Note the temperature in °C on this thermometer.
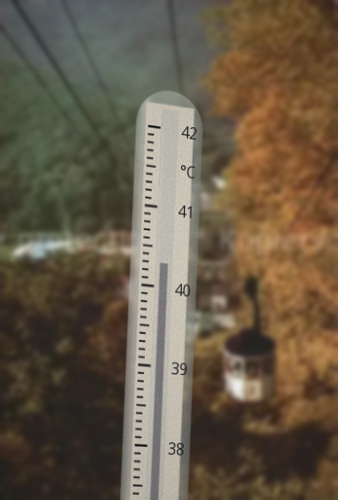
40.3 °C
